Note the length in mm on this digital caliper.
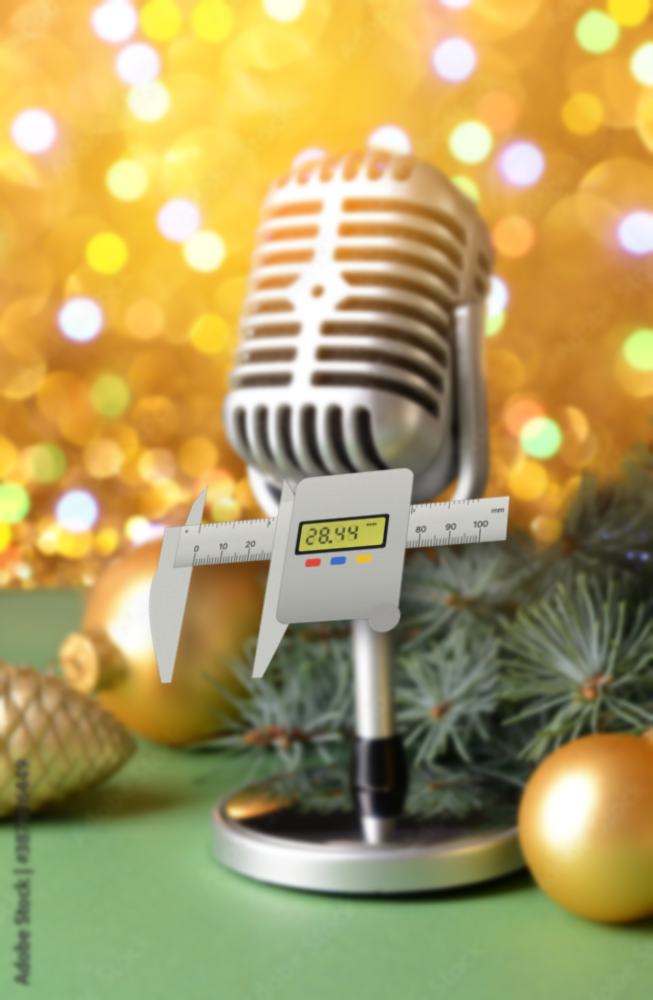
28.44 mm
